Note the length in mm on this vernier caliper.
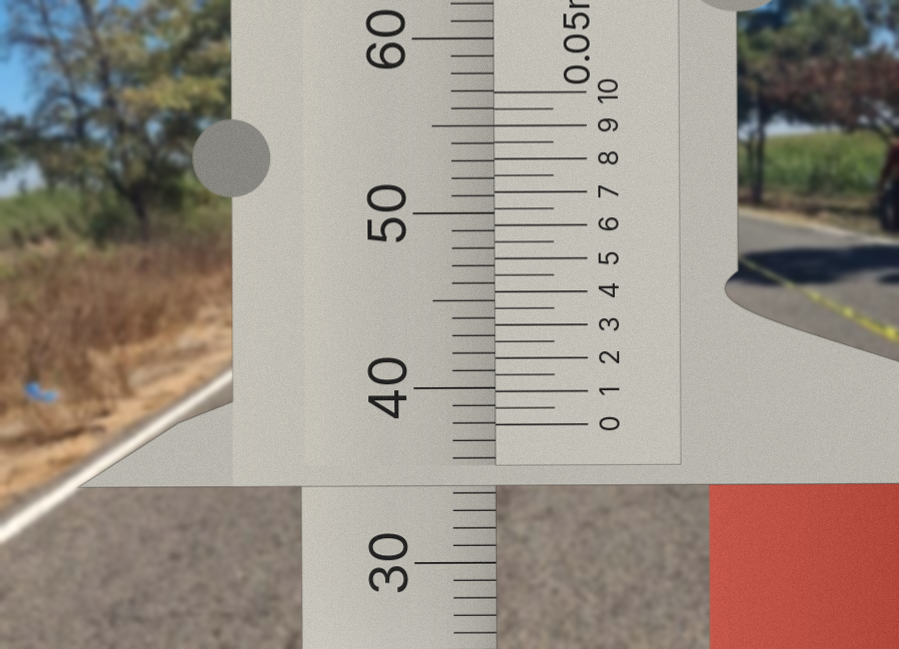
37.9 mm
